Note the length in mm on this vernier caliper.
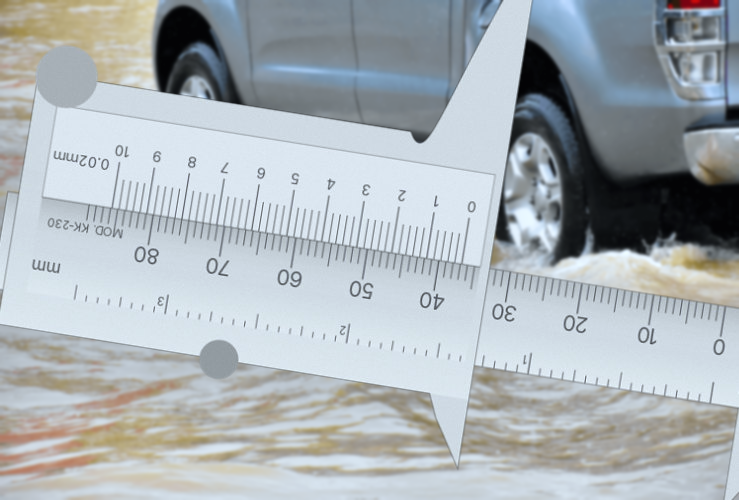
36.8 mm
